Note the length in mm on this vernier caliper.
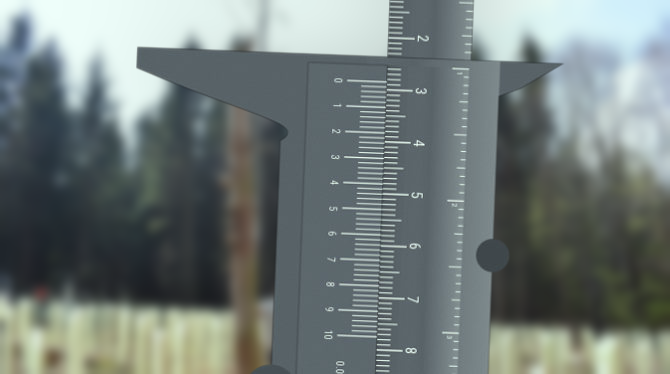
28.5 mm
